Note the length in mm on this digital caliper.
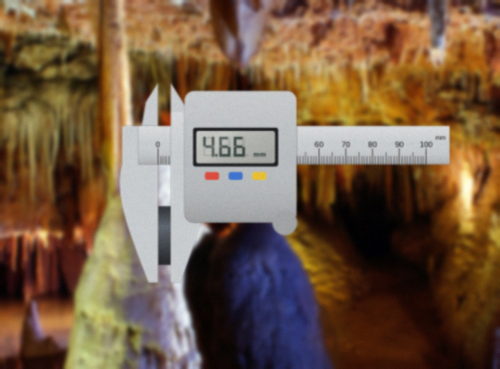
4.66 mm
